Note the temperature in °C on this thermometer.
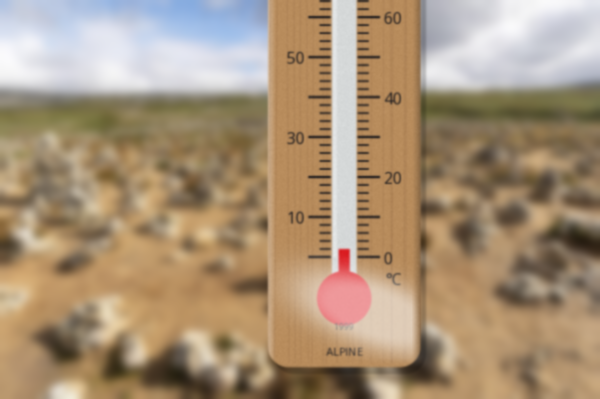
2 °C
